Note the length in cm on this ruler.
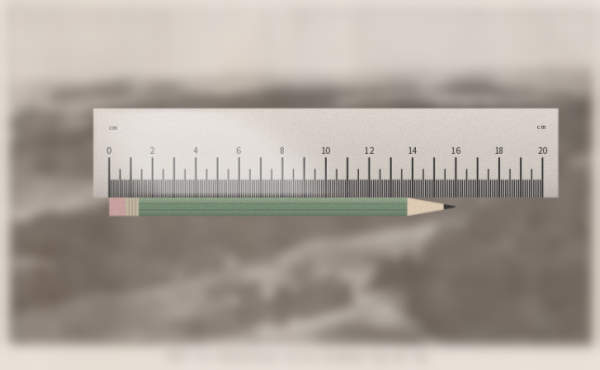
16 cm
